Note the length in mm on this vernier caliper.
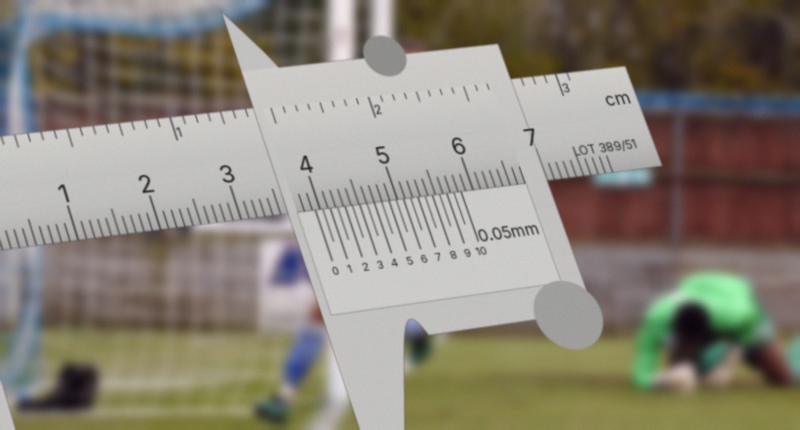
39.4 mm
